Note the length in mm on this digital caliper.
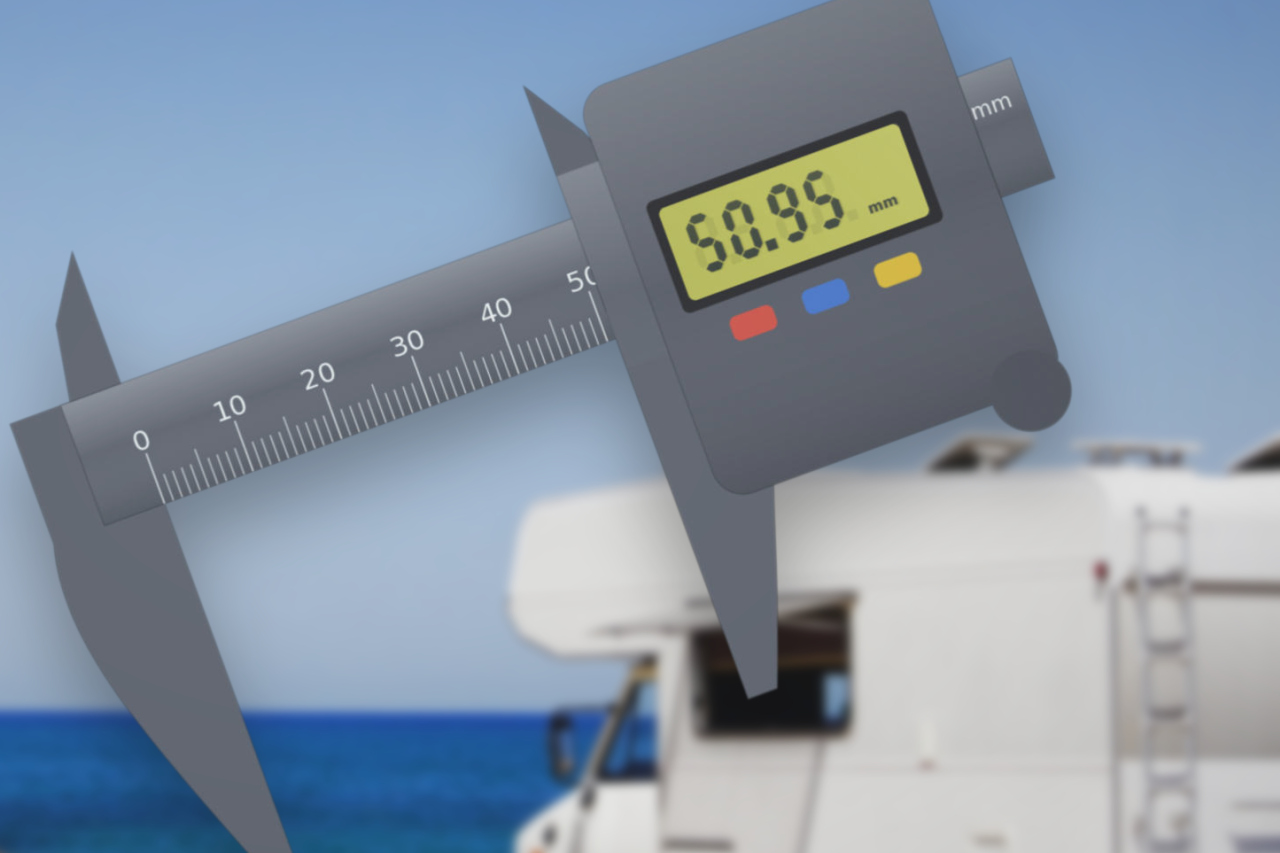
50.95 mm
